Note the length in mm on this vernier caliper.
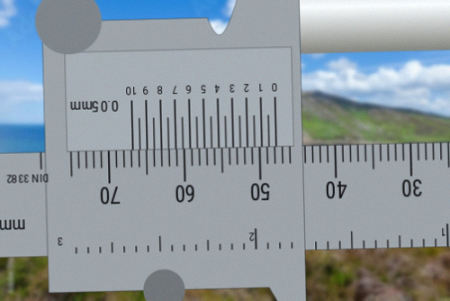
47.8 mm
